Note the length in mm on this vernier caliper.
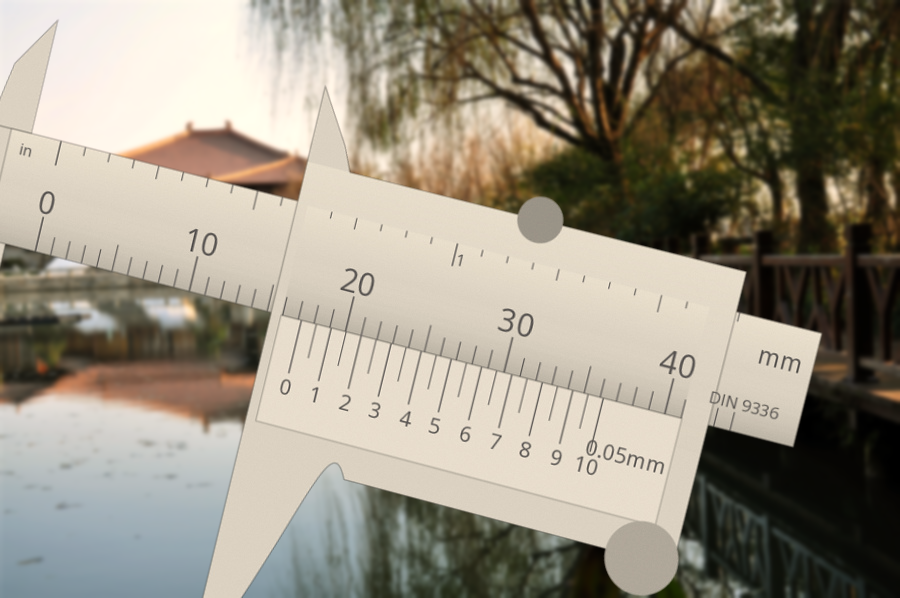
17.2 mm
